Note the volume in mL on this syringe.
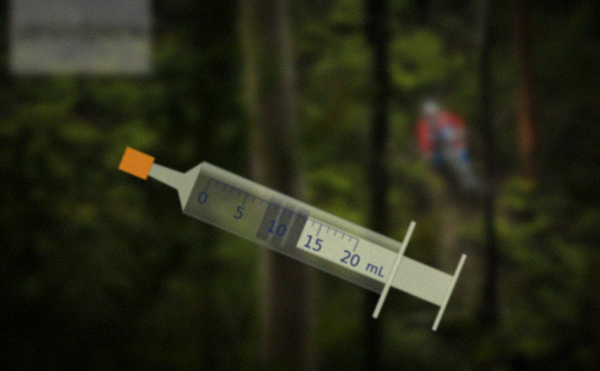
8 mL
